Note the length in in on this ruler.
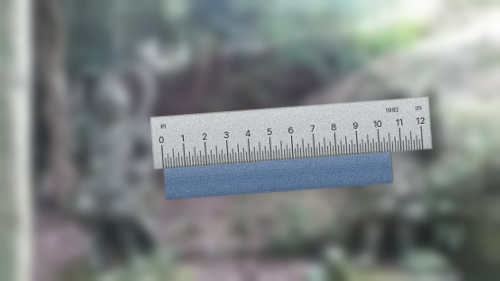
10.5 in
